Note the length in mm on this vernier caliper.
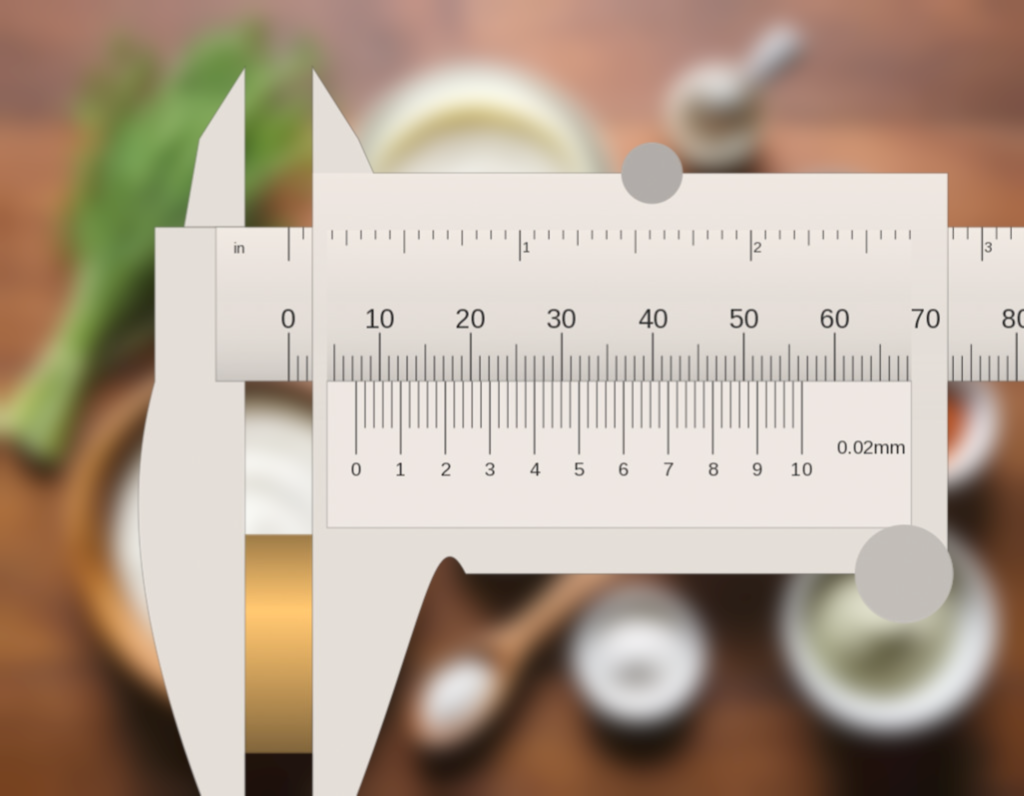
7.4 mm
